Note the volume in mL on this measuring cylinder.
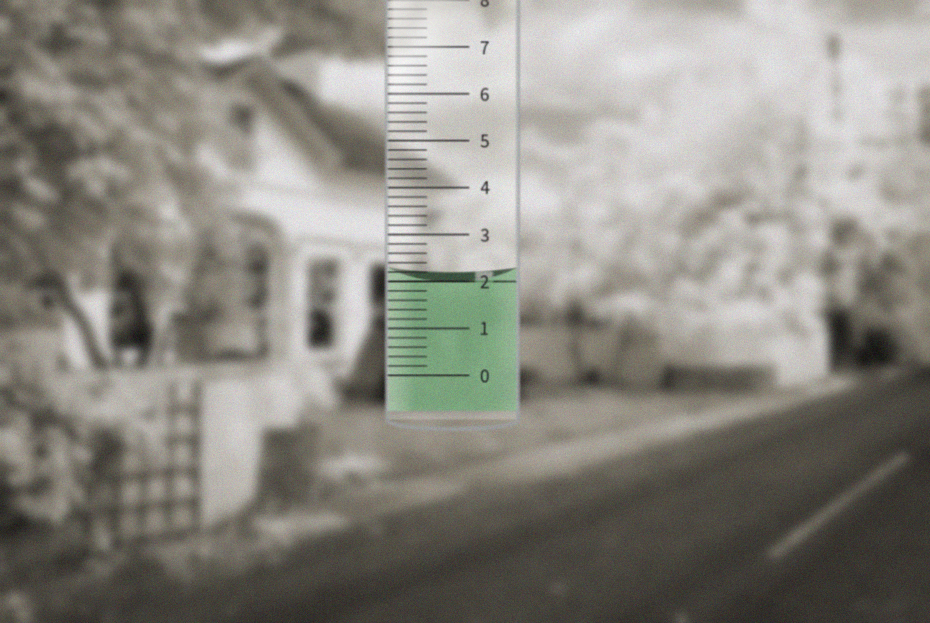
2 mL
